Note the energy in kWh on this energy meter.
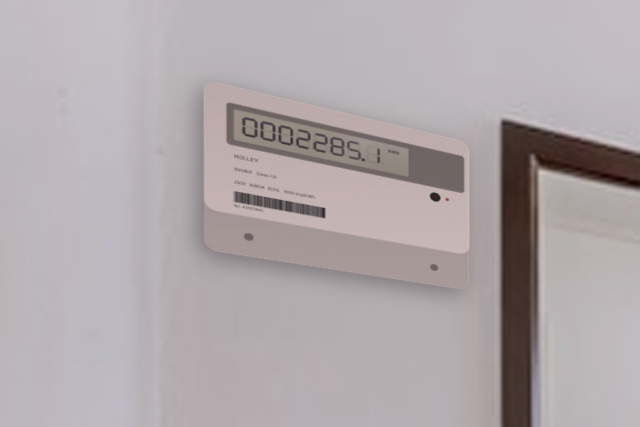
2285.1 kWh
